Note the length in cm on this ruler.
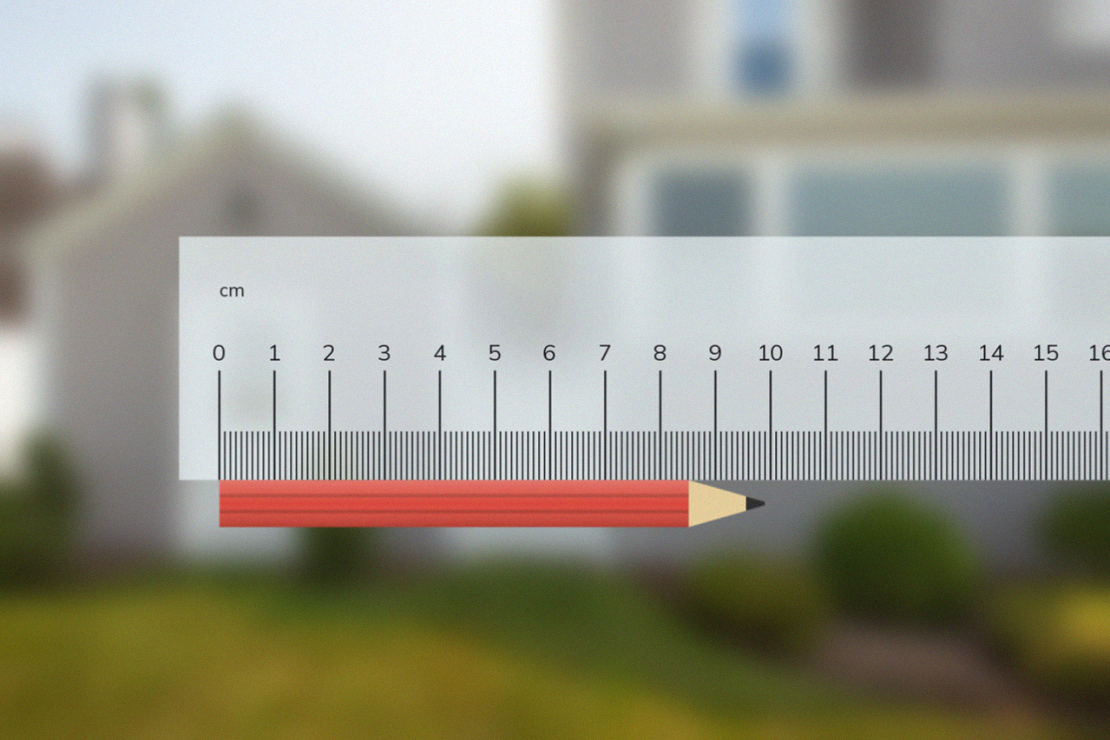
9.9 cm
